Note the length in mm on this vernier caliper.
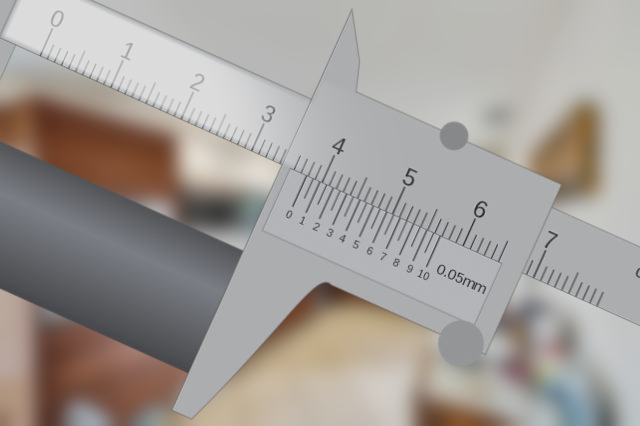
37.8 mm
